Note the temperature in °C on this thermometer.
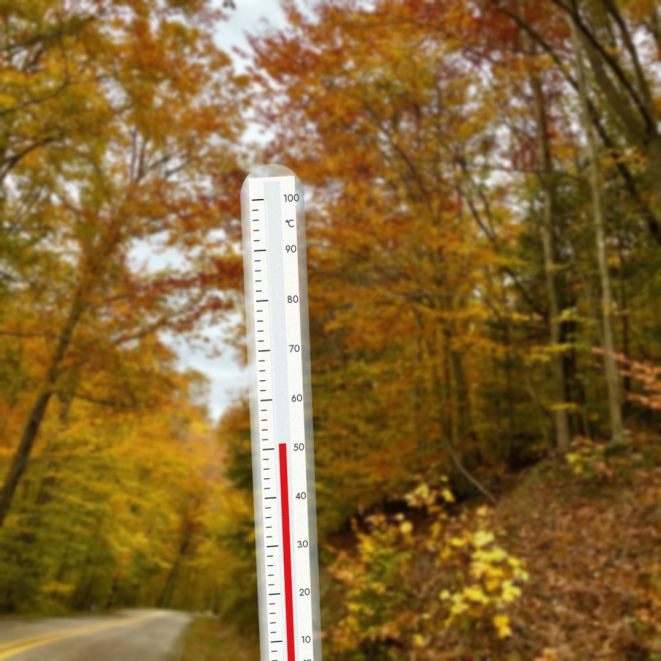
51 °C
